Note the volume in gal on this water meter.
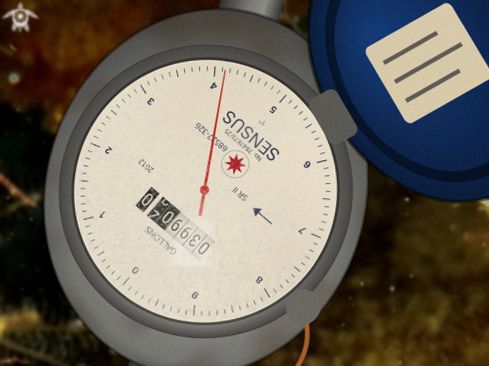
399024.1 gal
